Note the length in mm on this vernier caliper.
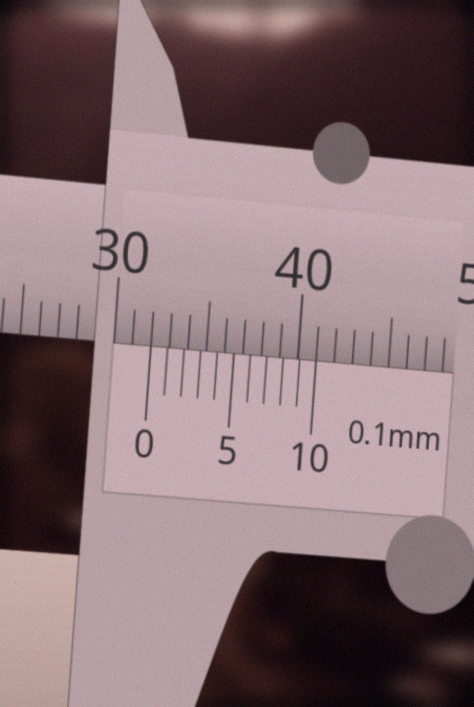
32.0 mm
